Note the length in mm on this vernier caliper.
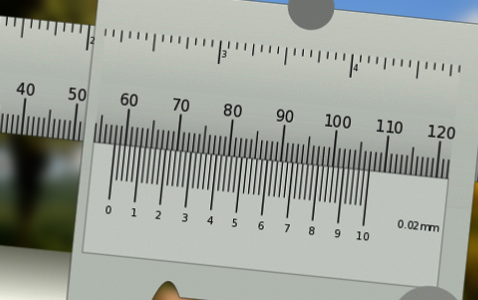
58.0 mm
